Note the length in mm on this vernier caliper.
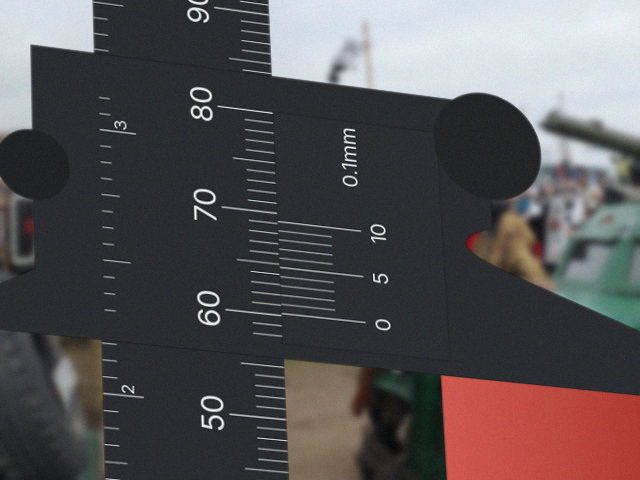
60.2 mm
